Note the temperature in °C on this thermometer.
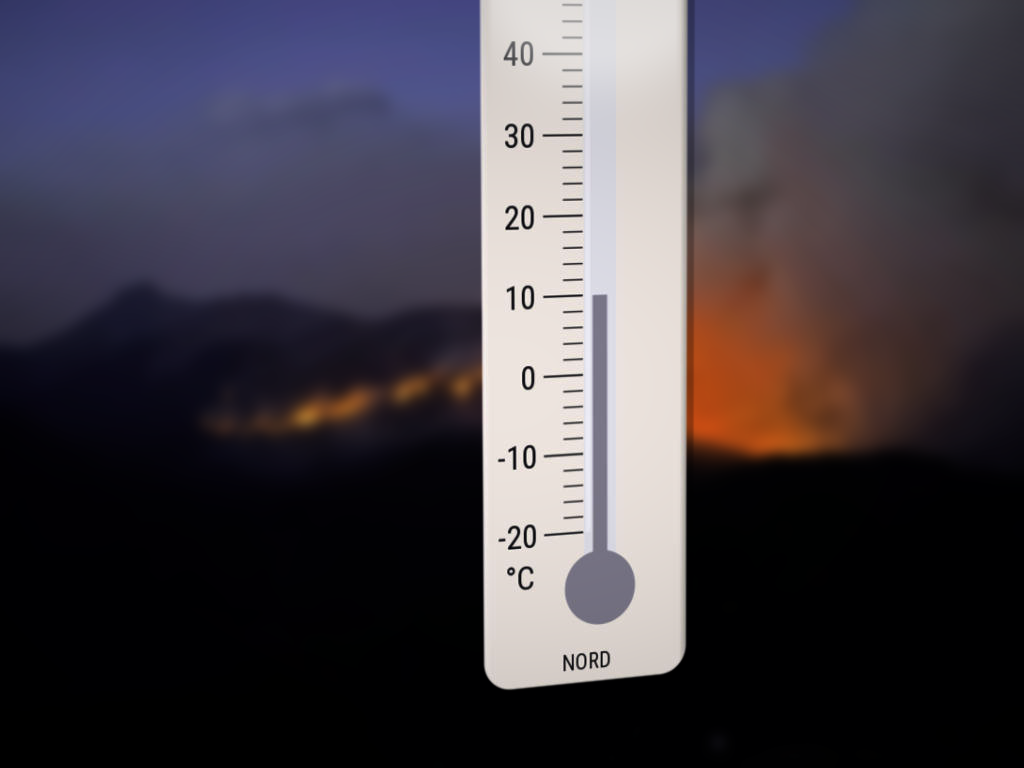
10 °C
